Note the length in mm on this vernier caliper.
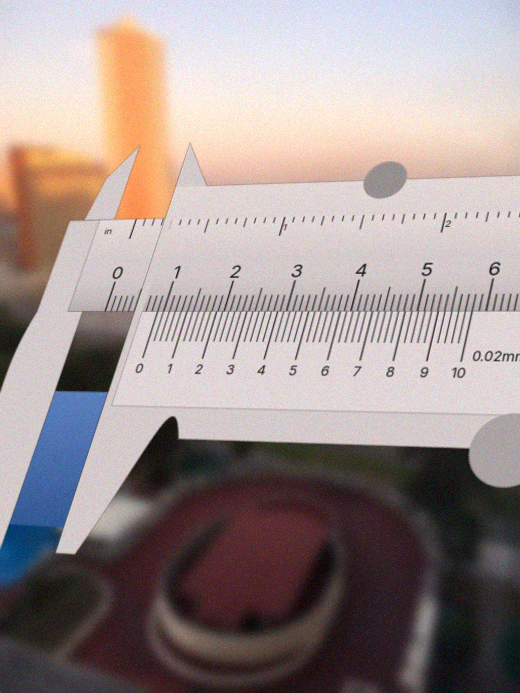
9.0 mm
